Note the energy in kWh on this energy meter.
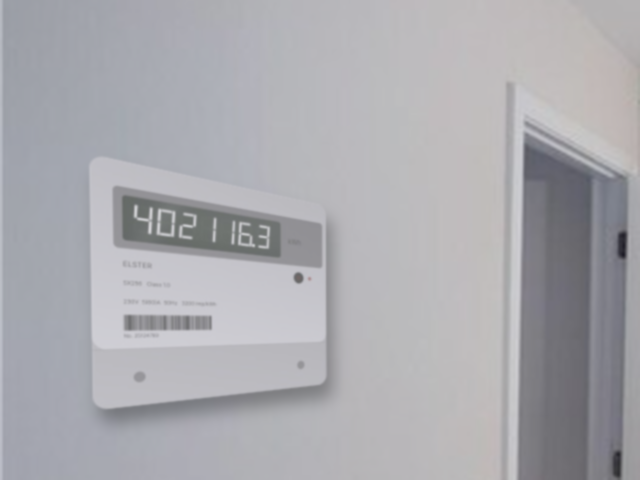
402116.3 kWh
